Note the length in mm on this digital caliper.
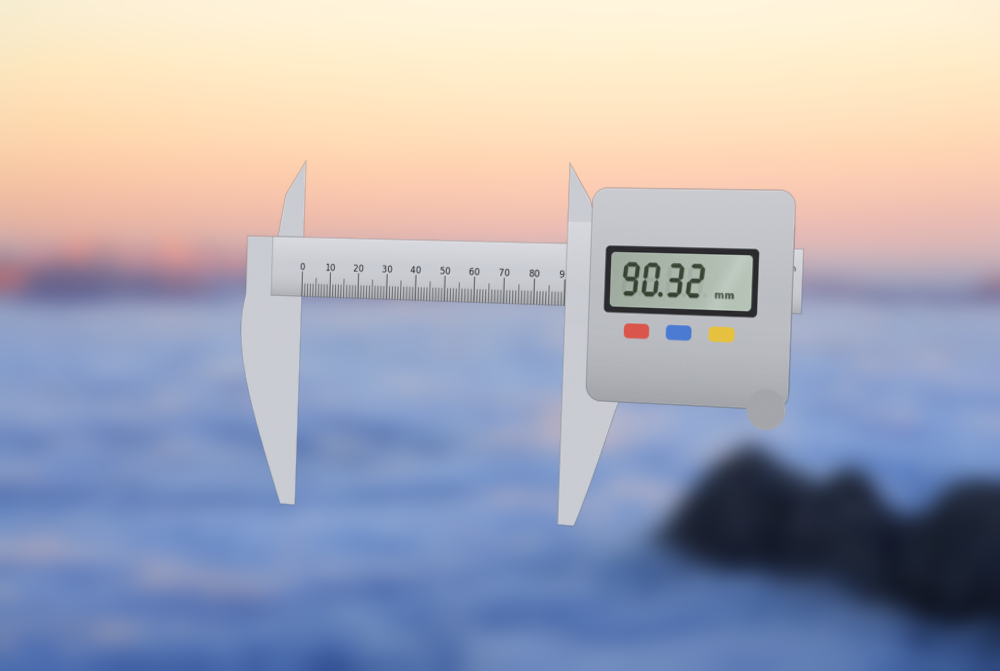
90.32 mm
